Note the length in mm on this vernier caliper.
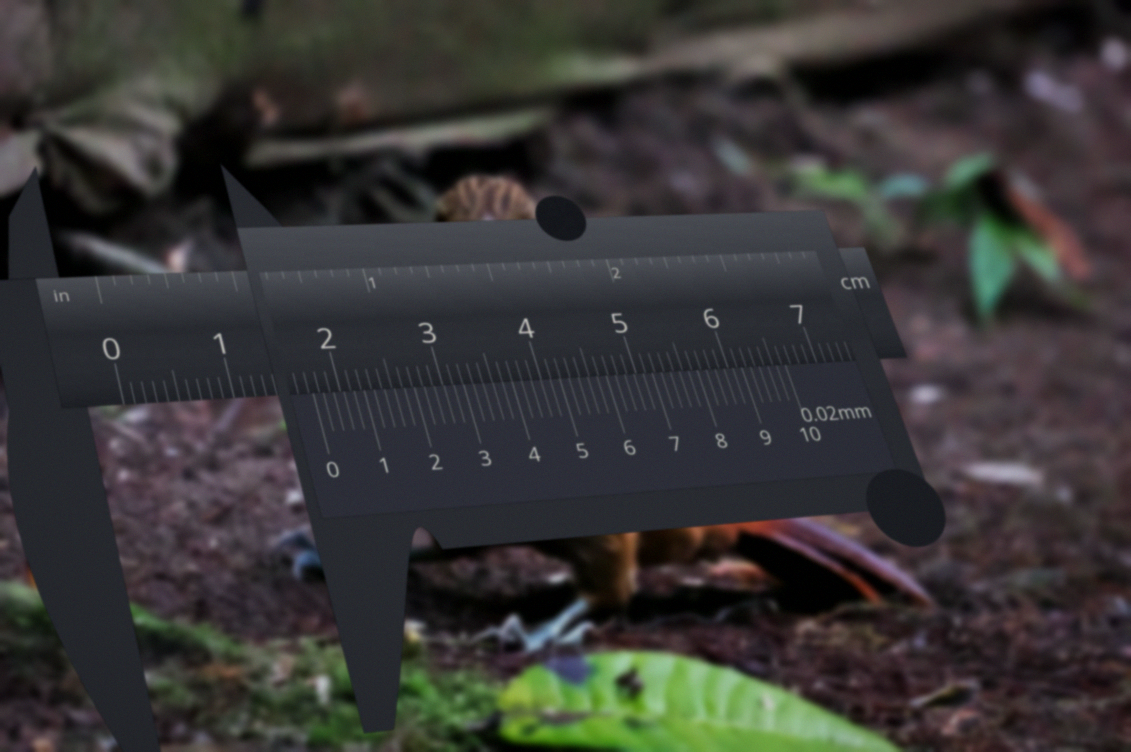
17.4 mm
